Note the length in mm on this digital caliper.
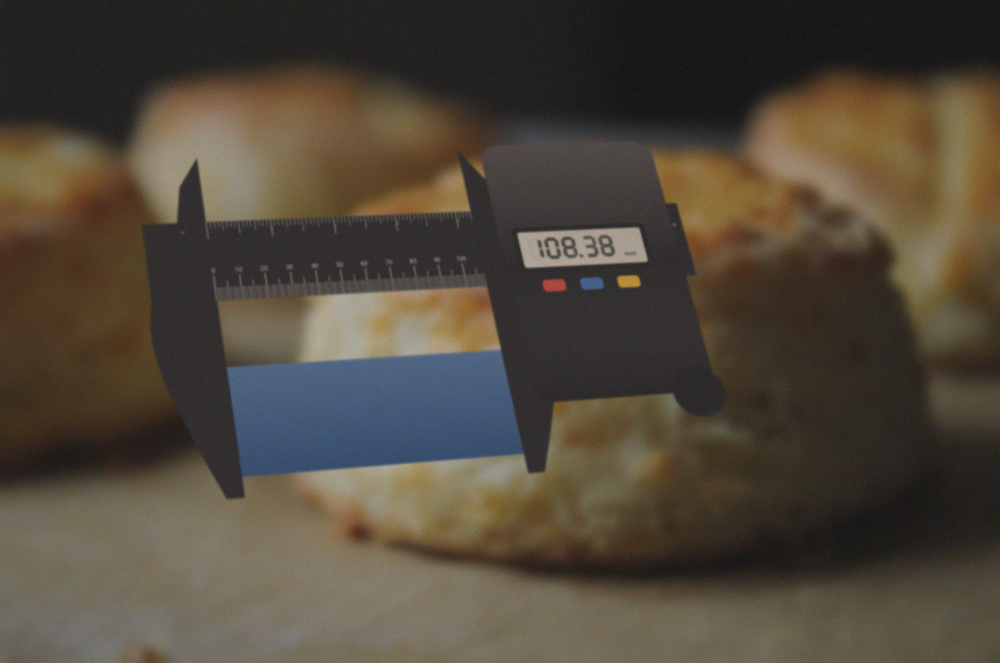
108.38 mm
